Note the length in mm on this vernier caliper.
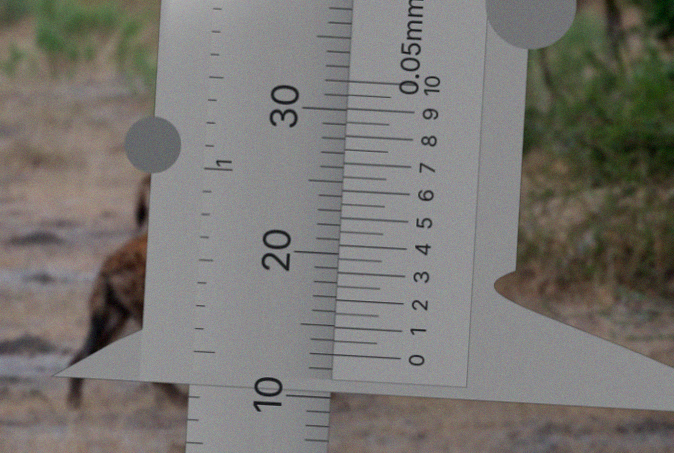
13.0 mm
